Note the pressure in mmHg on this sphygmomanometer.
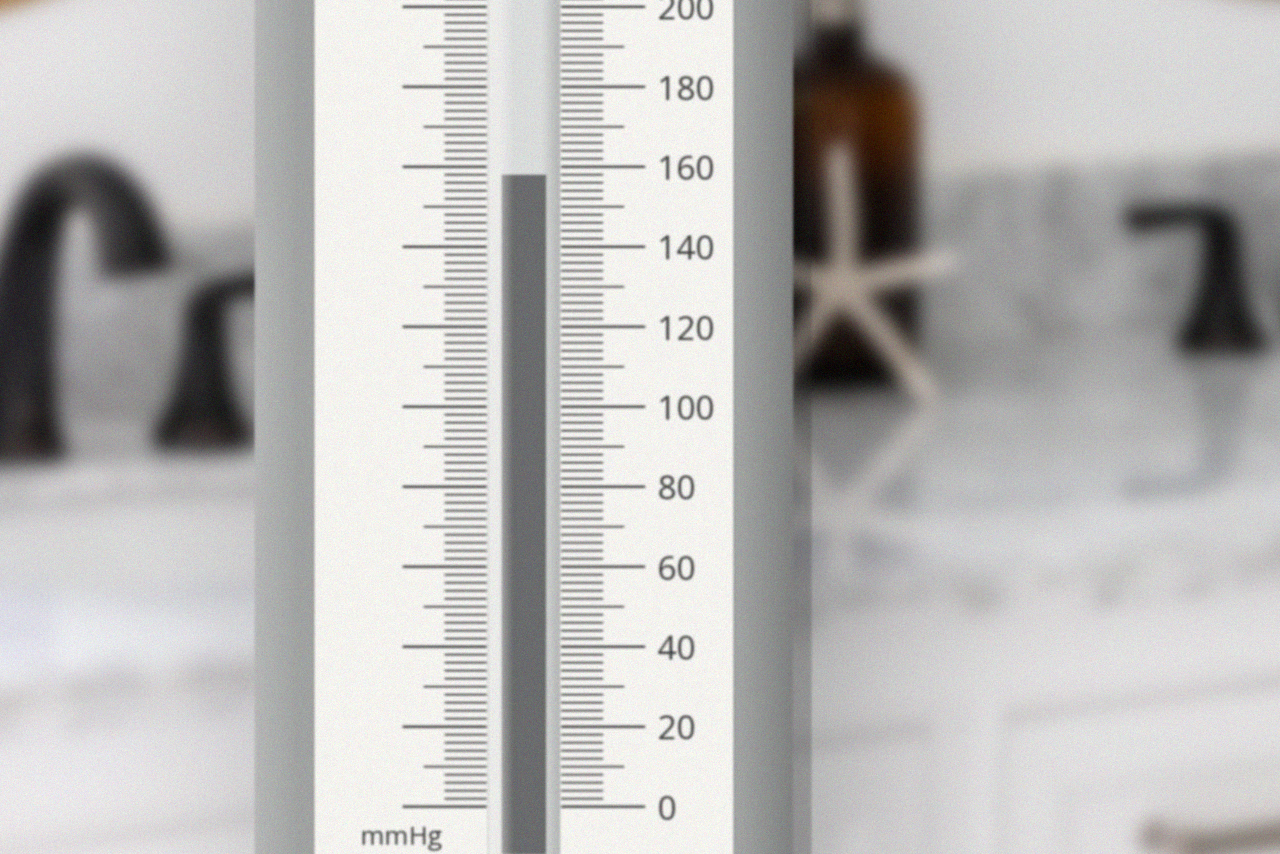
158 mmHg
